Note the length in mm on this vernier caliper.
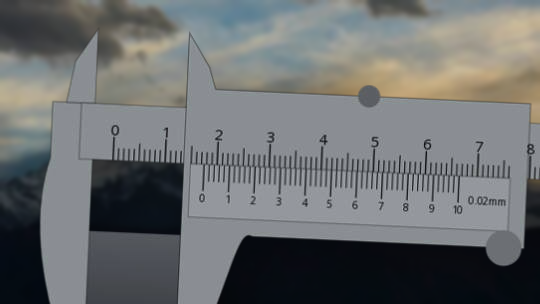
17.5 mm
